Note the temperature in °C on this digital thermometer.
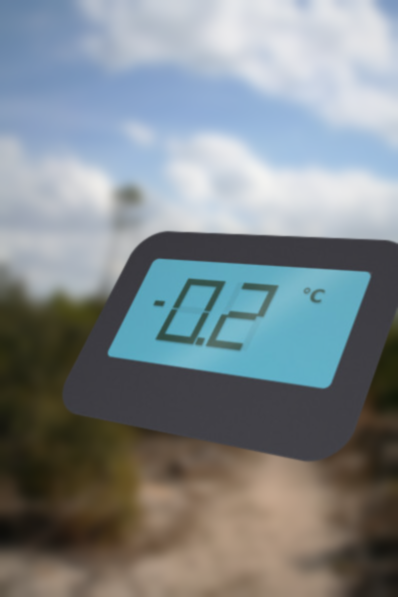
-0.2 °C
